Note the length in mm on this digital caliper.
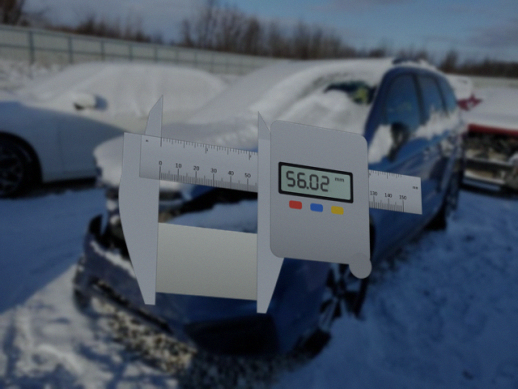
56.02 mm
